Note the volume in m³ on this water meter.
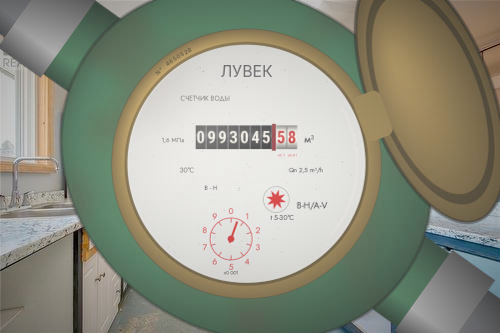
993045.580 m³
